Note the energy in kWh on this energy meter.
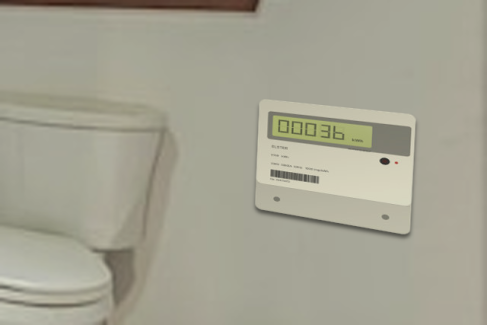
36 kWh
